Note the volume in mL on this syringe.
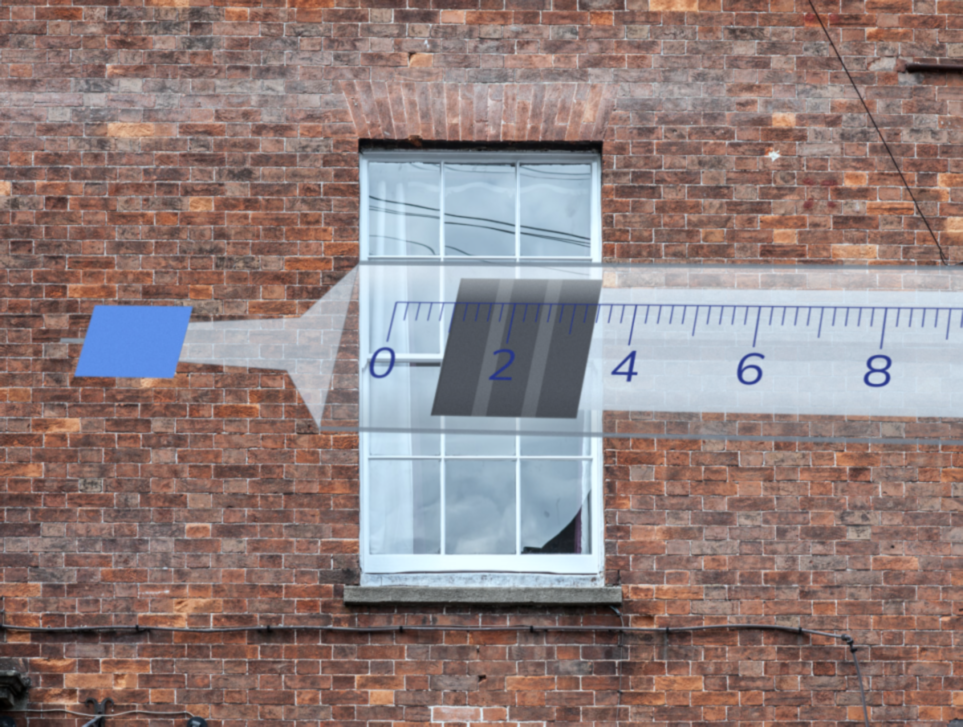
1 mL
